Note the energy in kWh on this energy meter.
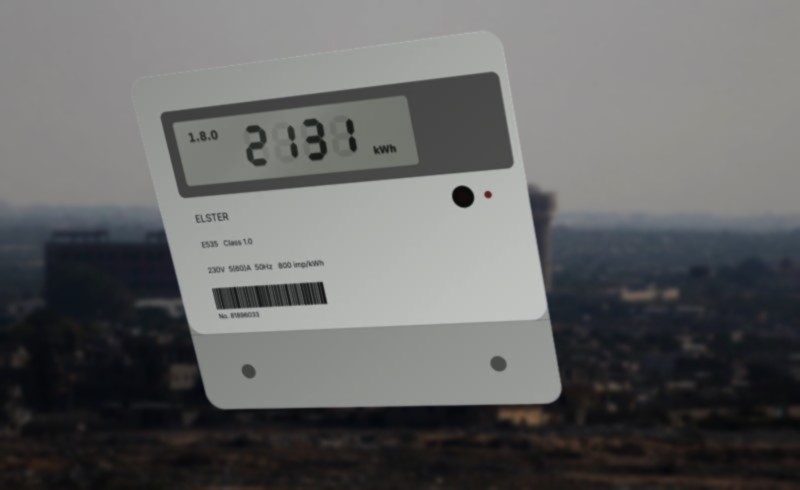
2131 kWh
